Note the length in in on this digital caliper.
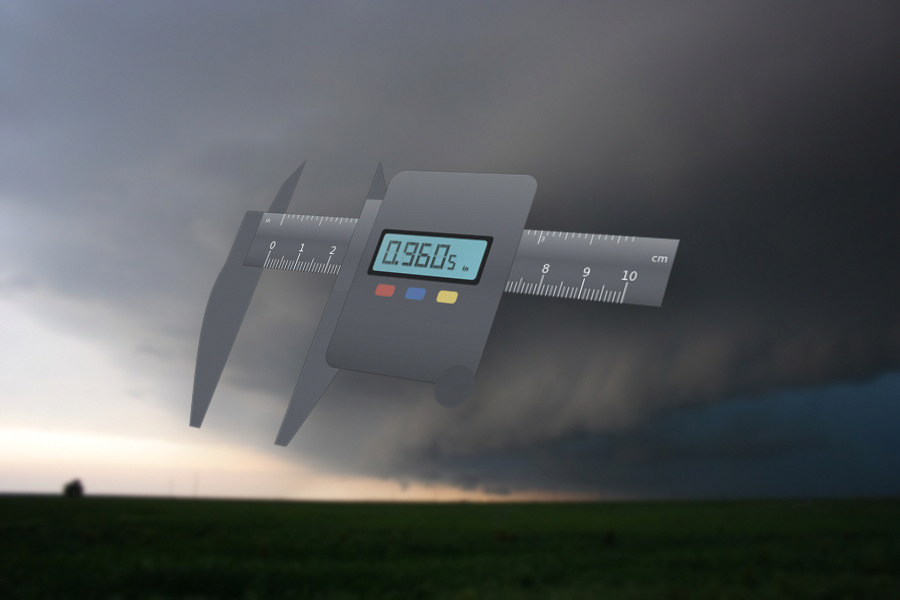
0.9605 in
